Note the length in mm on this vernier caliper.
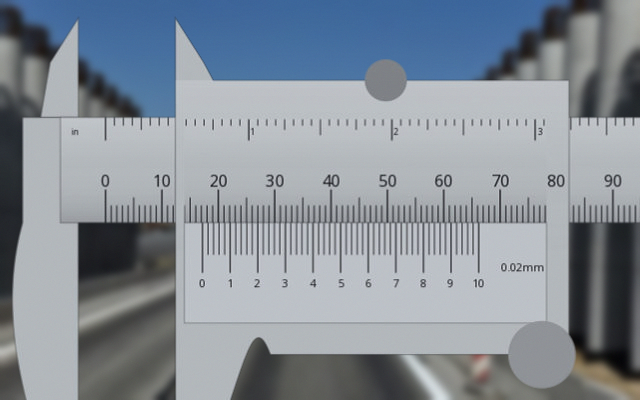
17.2 mm
